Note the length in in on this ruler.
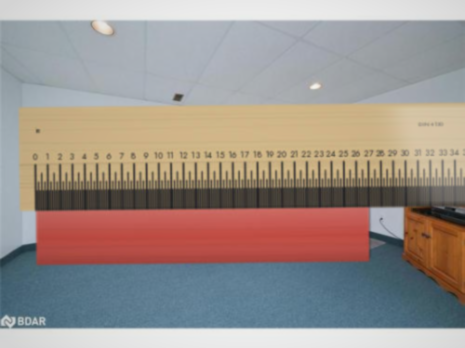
27 in
